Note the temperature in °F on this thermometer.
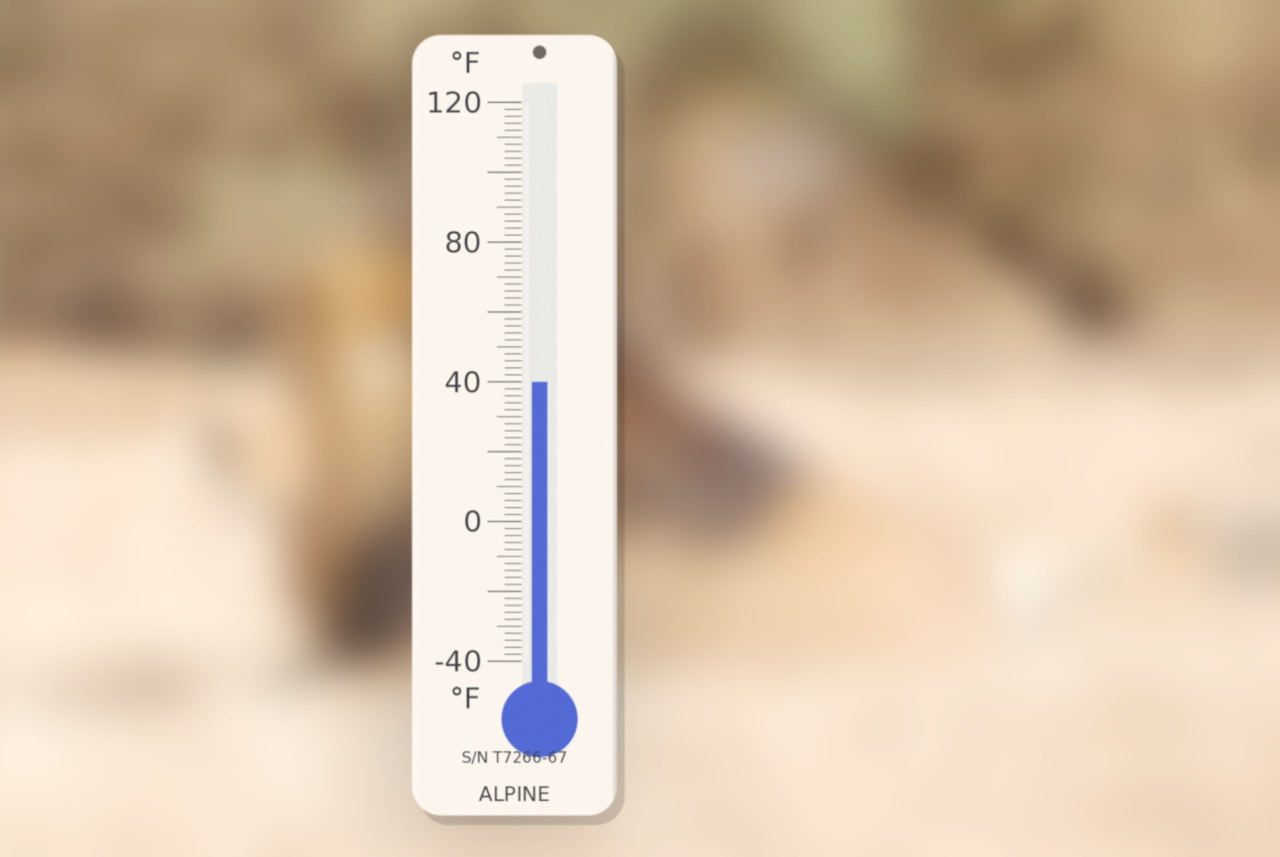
40 °F
